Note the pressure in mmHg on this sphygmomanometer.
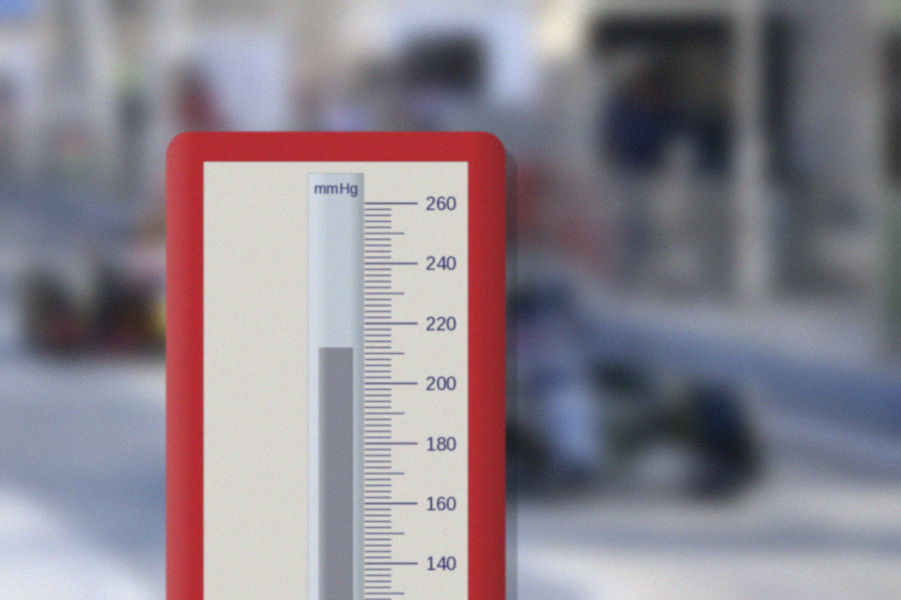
212 mmHg
